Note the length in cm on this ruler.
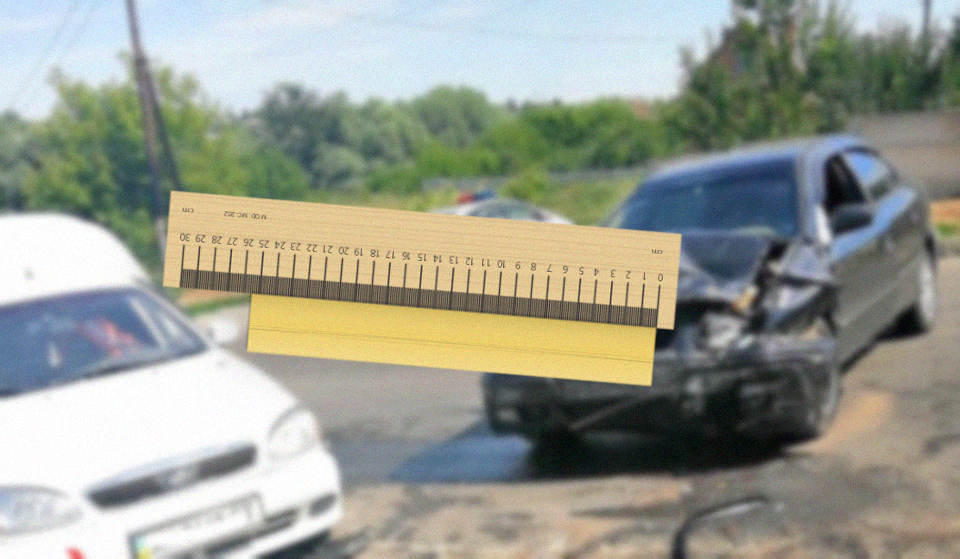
25.5 cm
